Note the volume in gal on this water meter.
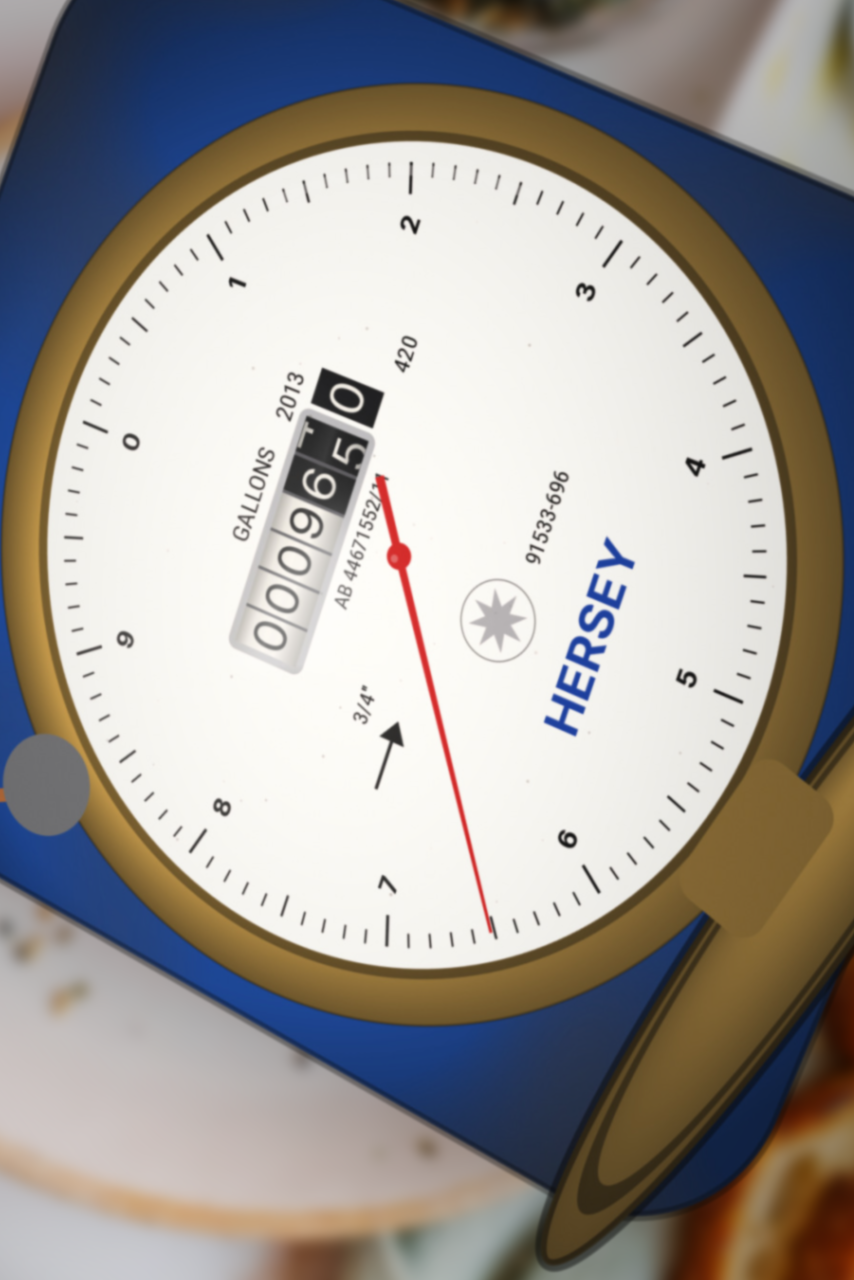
9646.5 gal
